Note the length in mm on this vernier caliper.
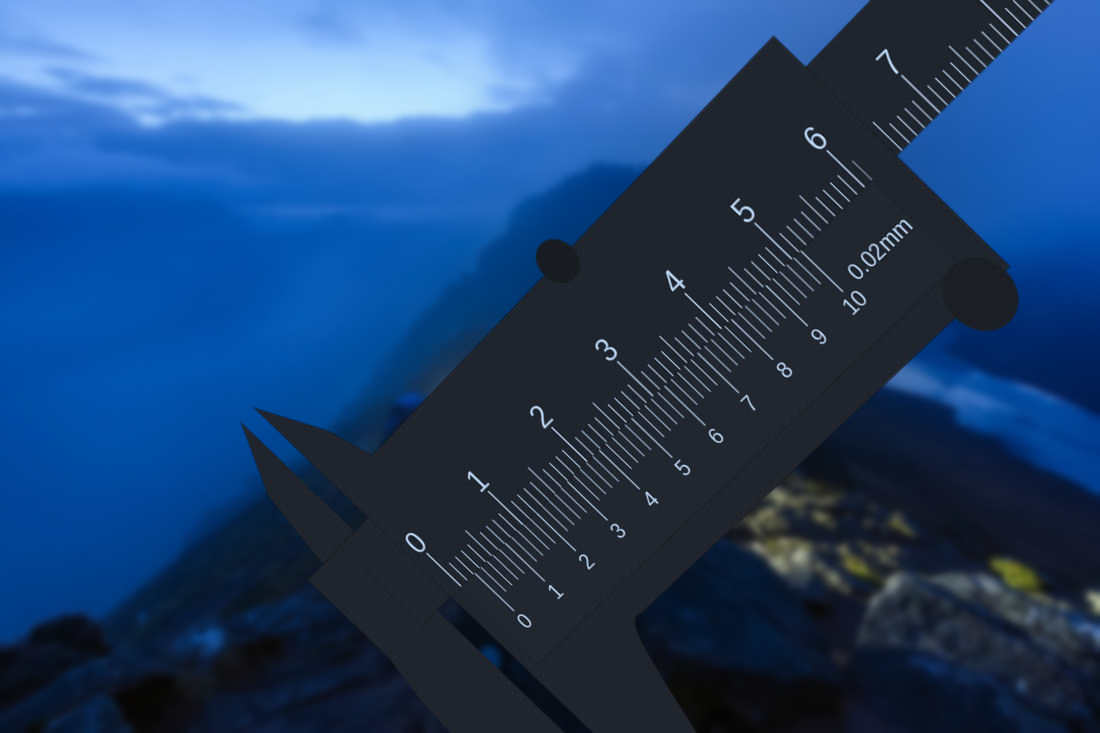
2.2 mm
